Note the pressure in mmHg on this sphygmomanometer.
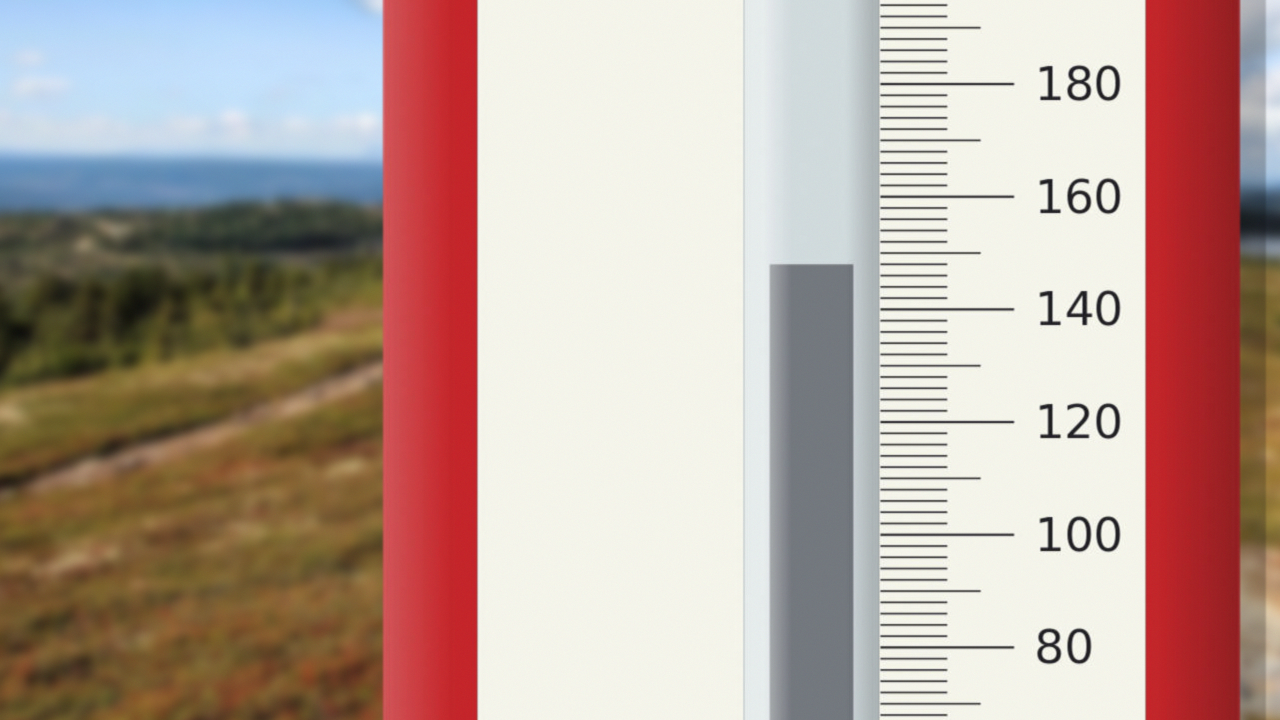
148 mmHg
